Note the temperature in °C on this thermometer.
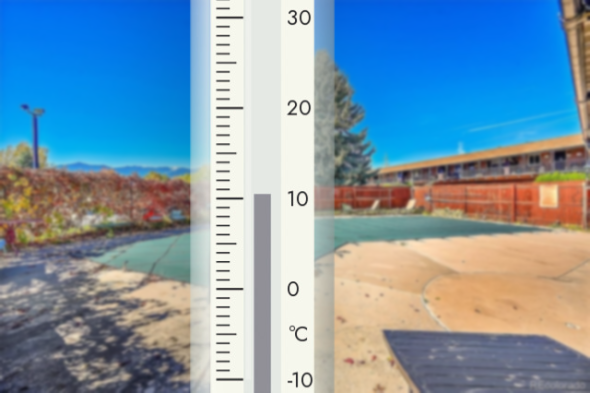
10.5 °C
